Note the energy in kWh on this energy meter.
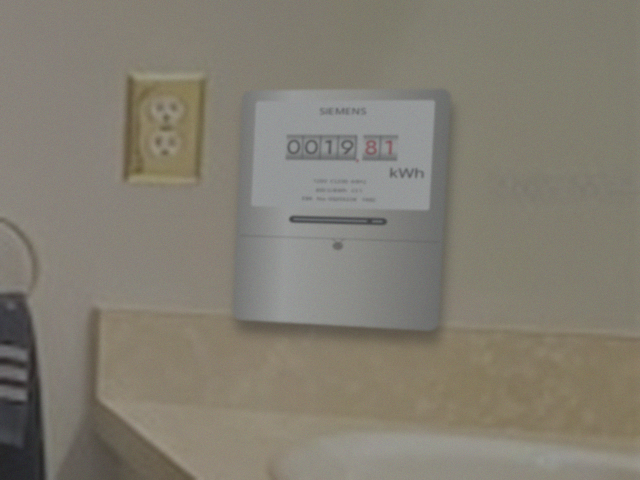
19.81 kWh
